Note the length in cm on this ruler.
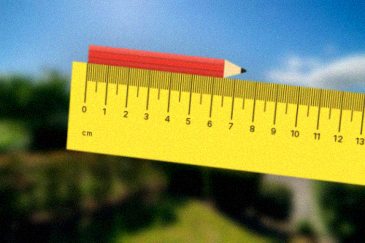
7.5 cm
